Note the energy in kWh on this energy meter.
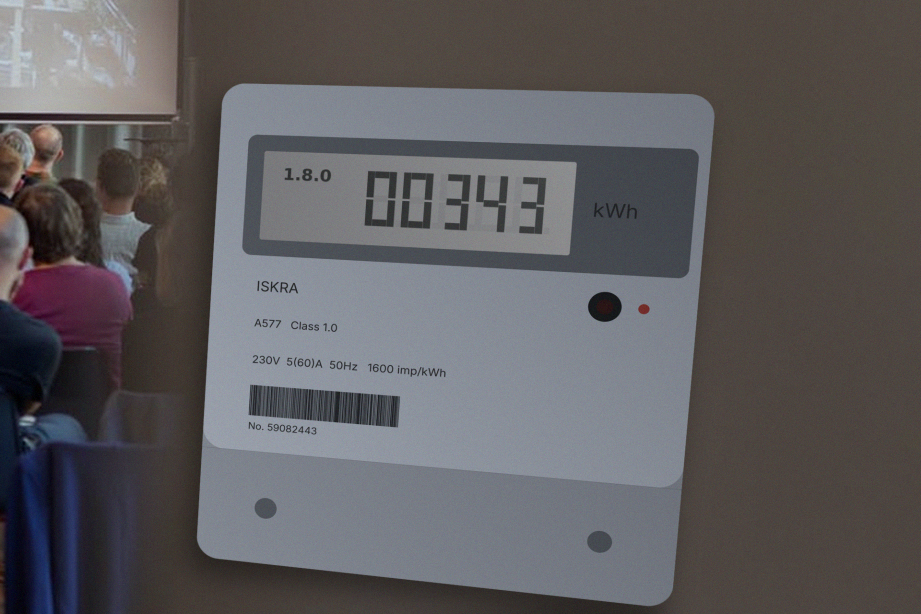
343 kWh
